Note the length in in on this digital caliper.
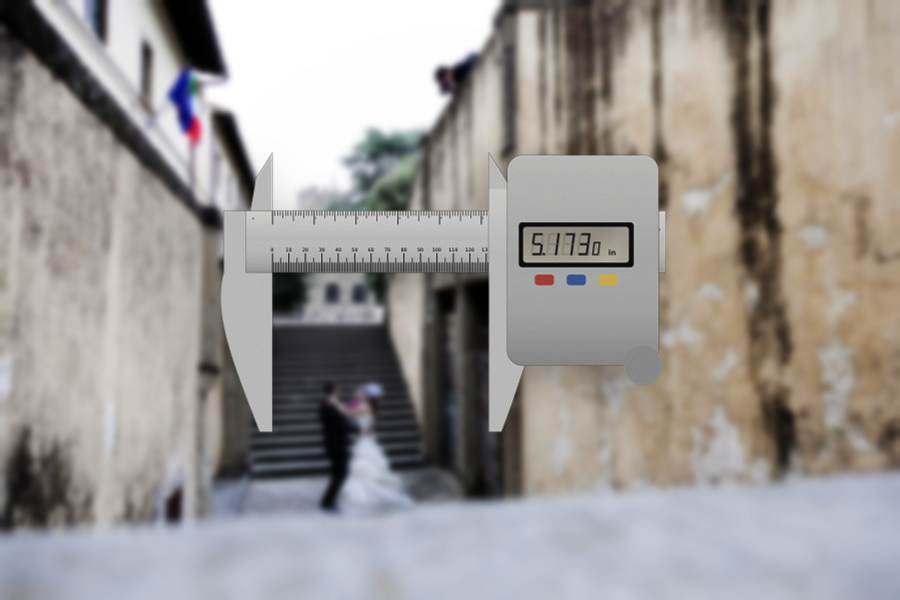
5.1730 in
